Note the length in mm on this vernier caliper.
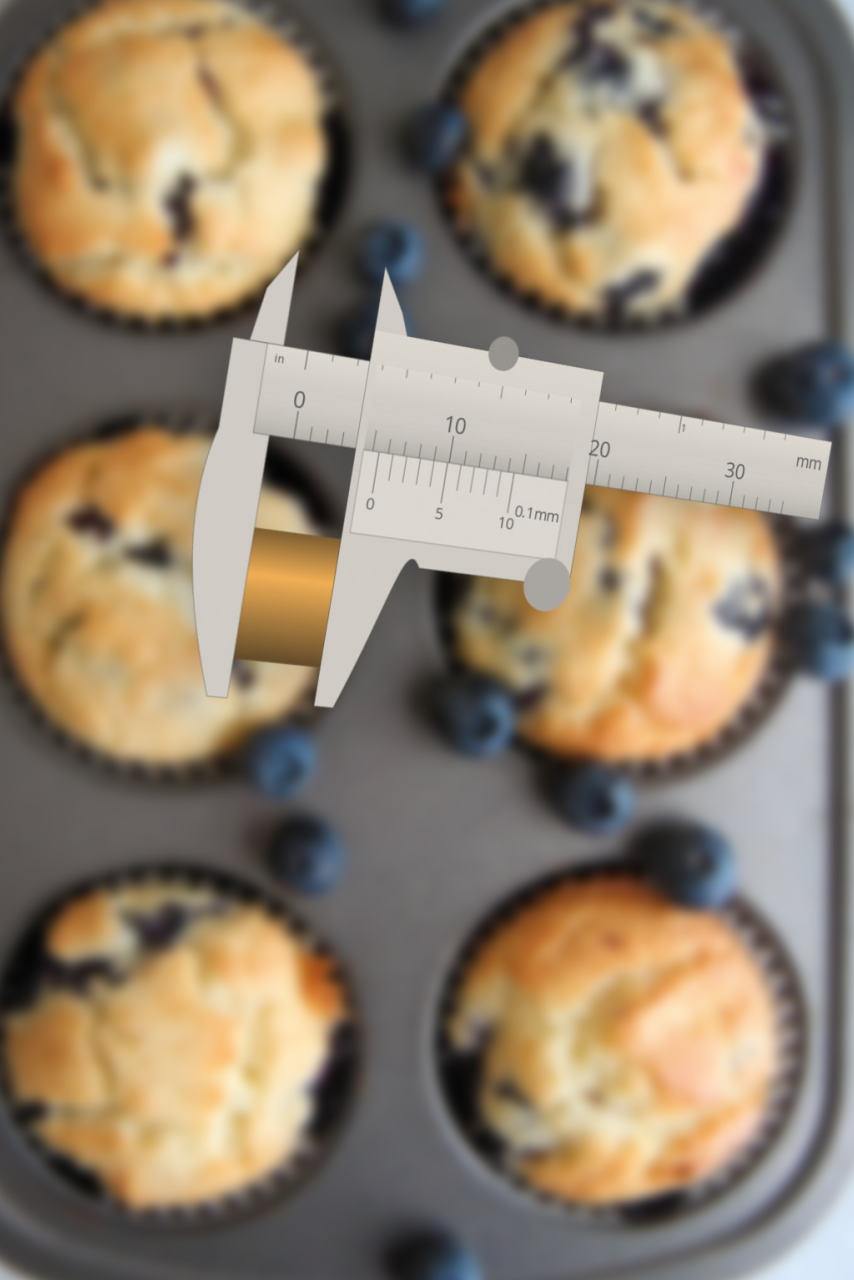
5.4 mm
